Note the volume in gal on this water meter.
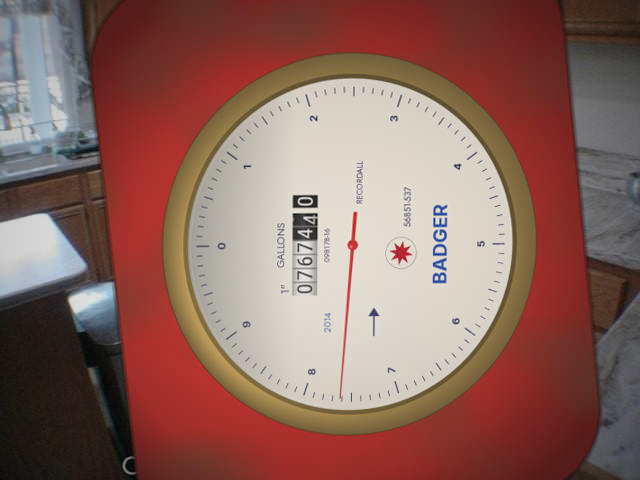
767437.6 gal
